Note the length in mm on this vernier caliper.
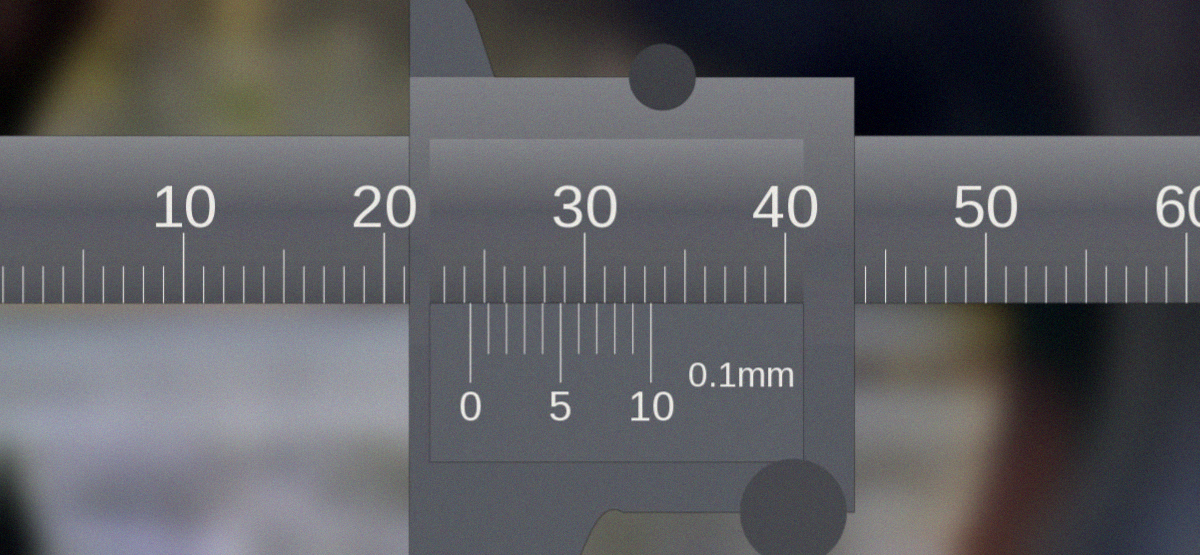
24.3 mm
